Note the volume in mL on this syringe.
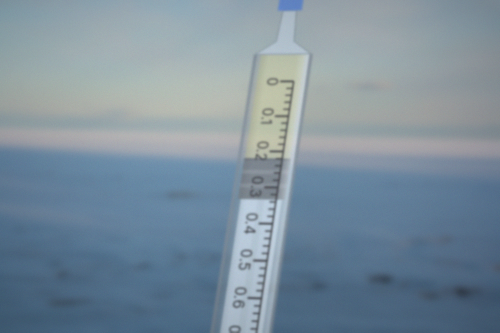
0.22 mL
